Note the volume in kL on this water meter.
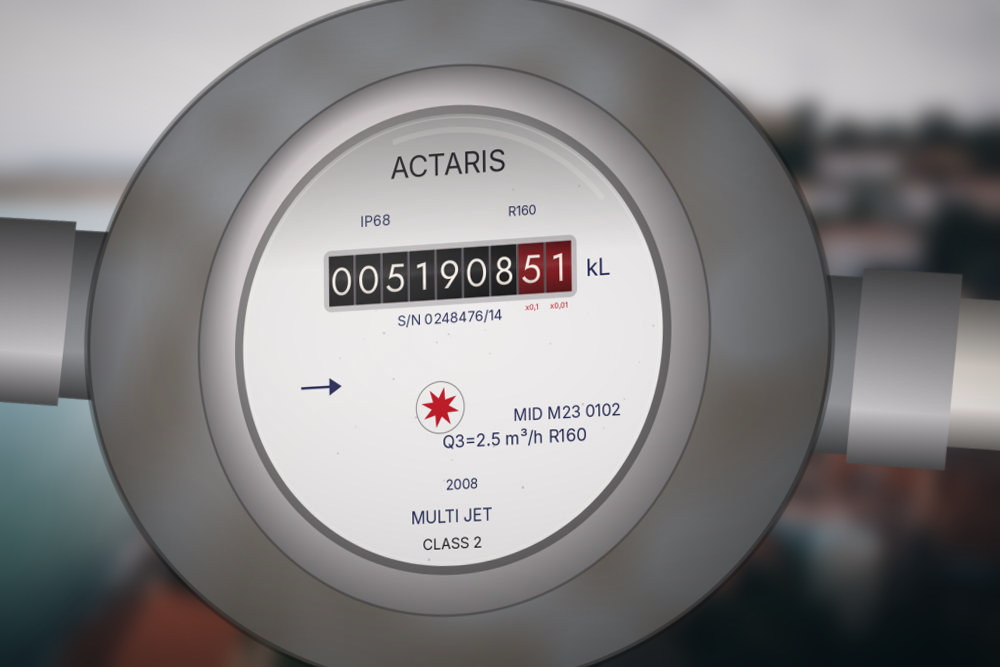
51908.51 kL
